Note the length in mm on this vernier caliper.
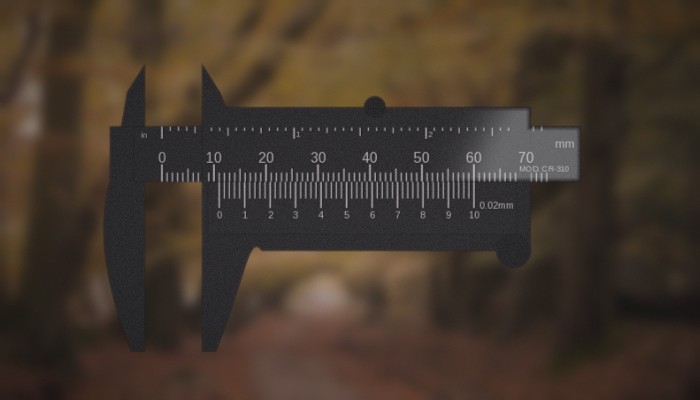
11.0 mm
